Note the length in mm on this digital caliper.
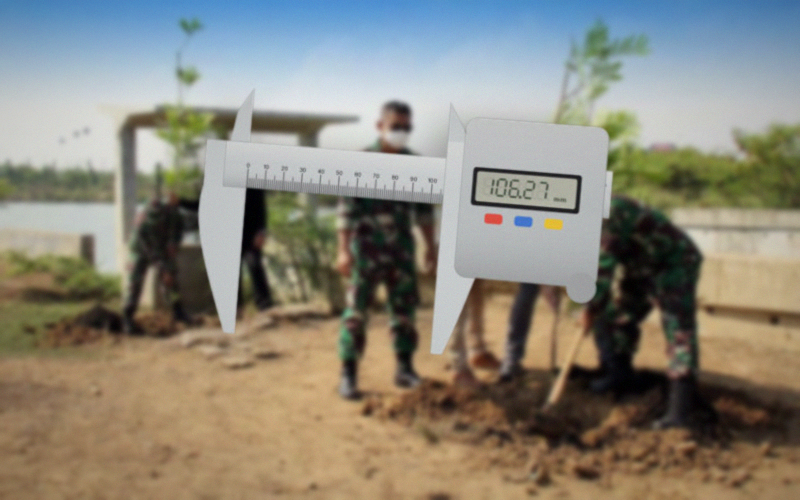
106.27 mm
